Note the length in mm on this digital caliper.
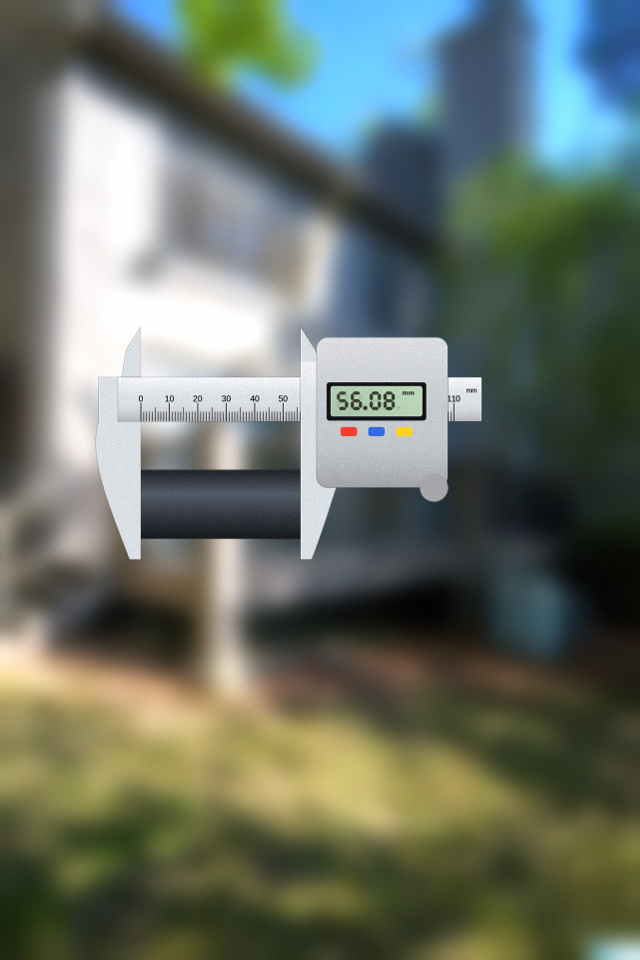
56.08 mm
